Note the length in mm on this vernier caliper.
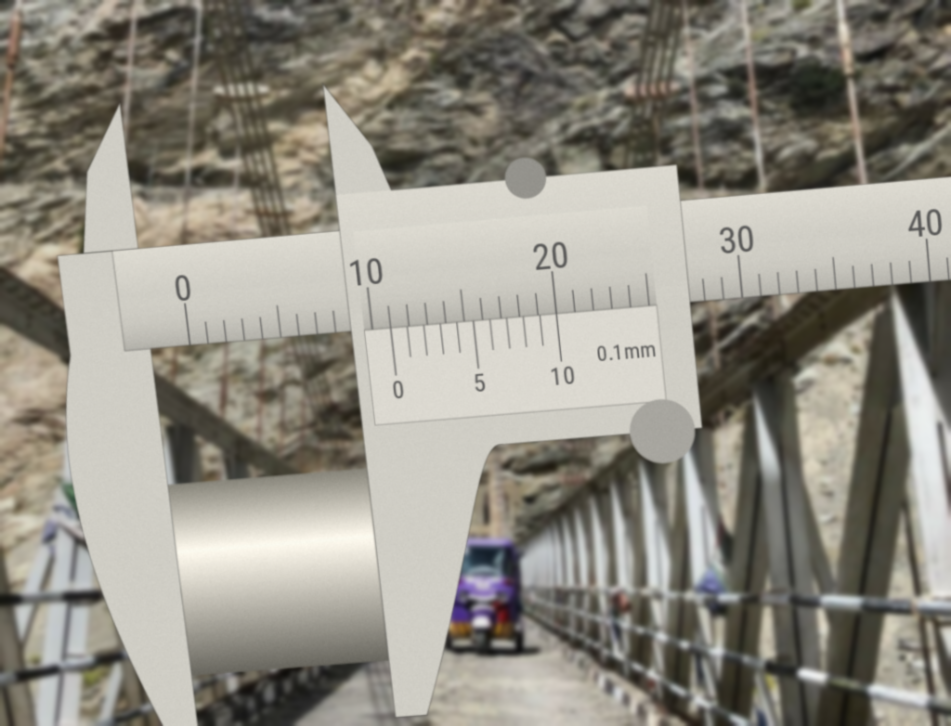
11.0 mm
